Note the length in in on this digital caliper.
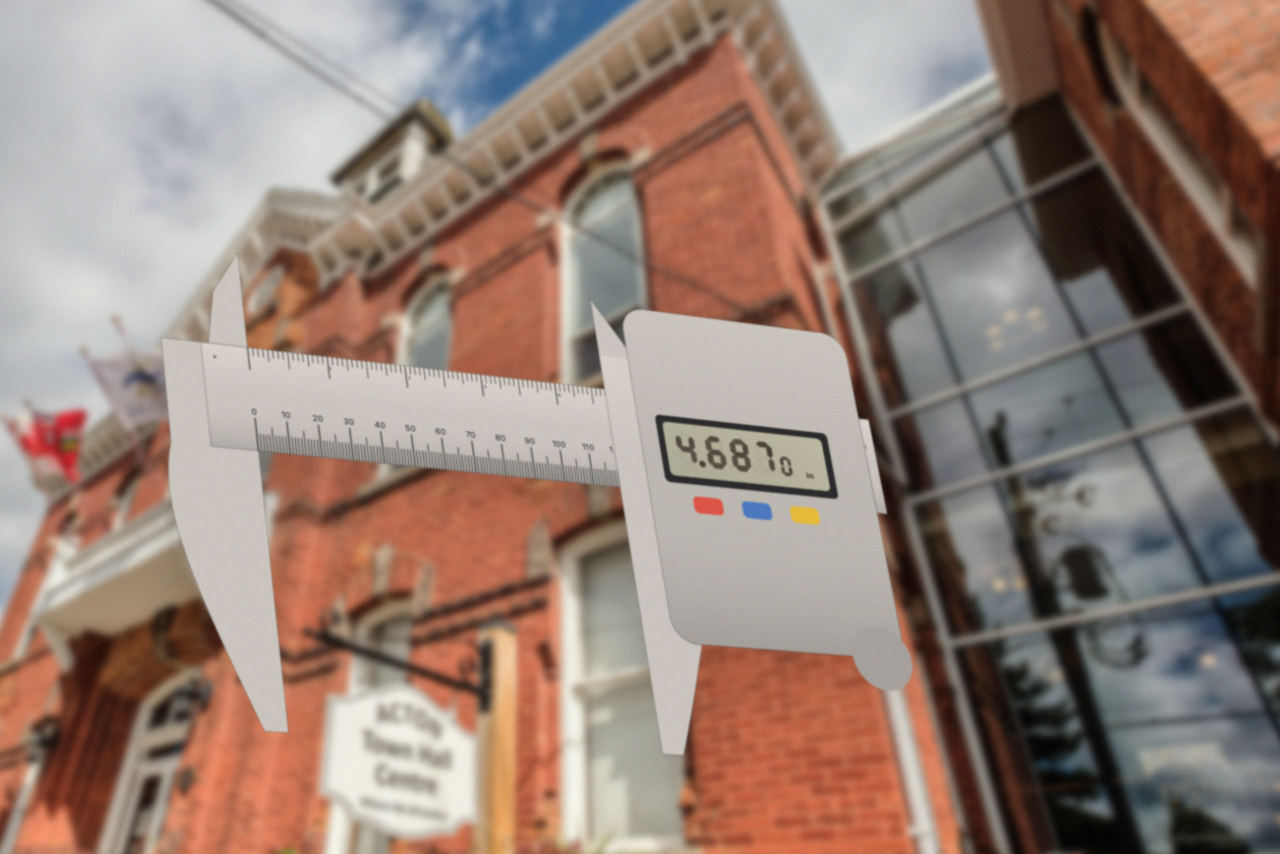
4.6870 in
